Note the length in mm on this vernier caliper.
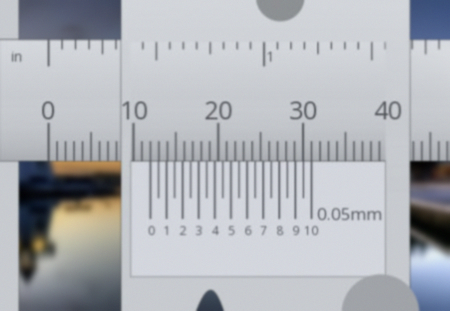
12.0 mm
